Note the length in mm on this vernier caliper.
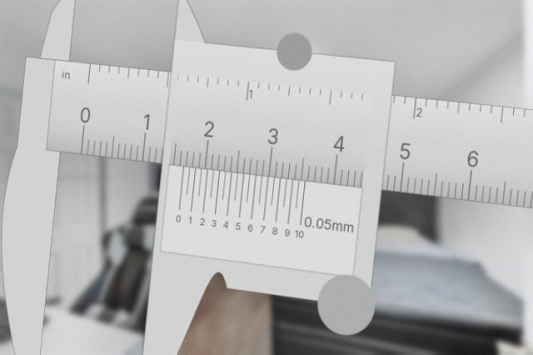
16.6 mm
